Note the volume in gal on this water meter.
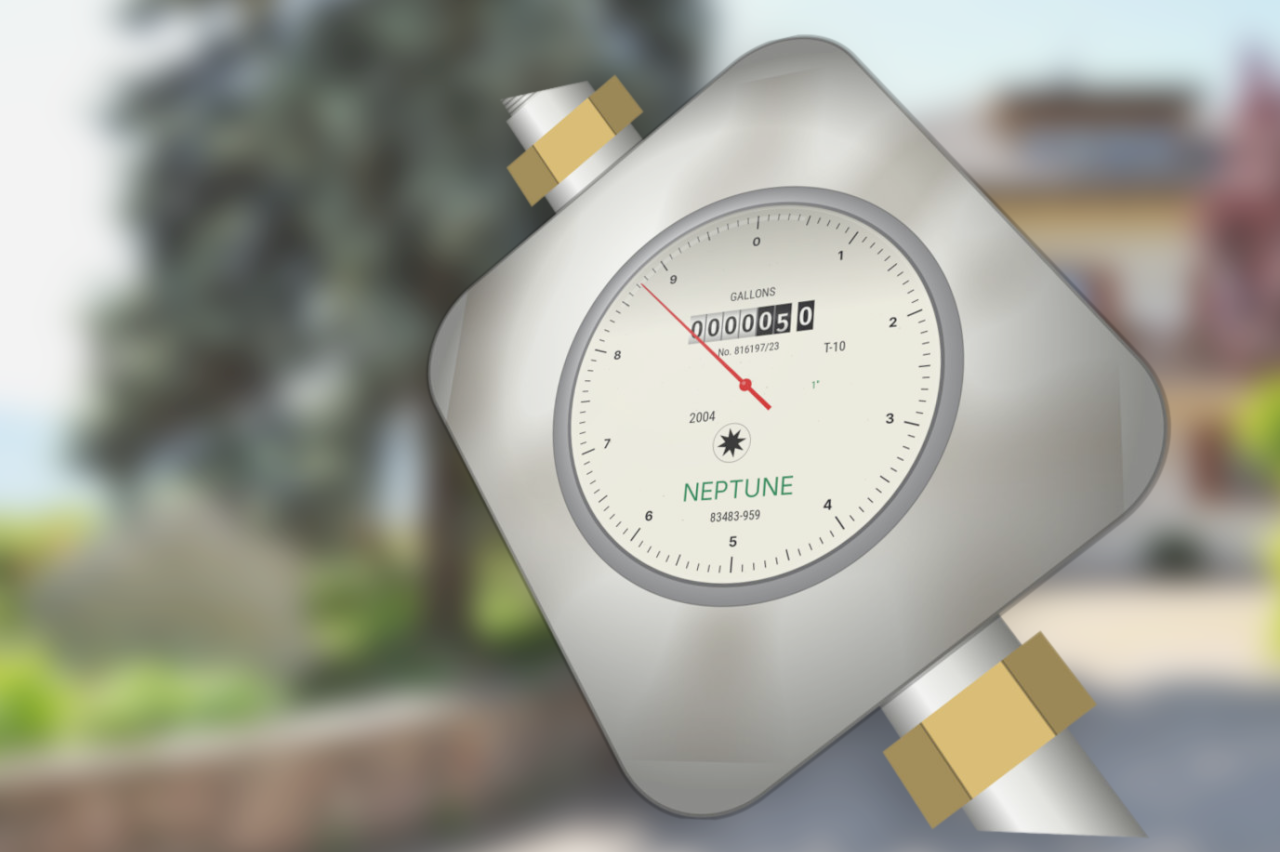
48.7 gal
